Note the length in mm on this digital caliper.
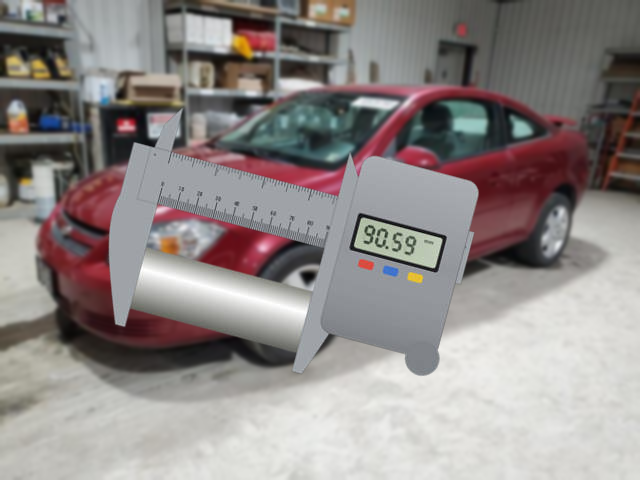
90.59 mm
